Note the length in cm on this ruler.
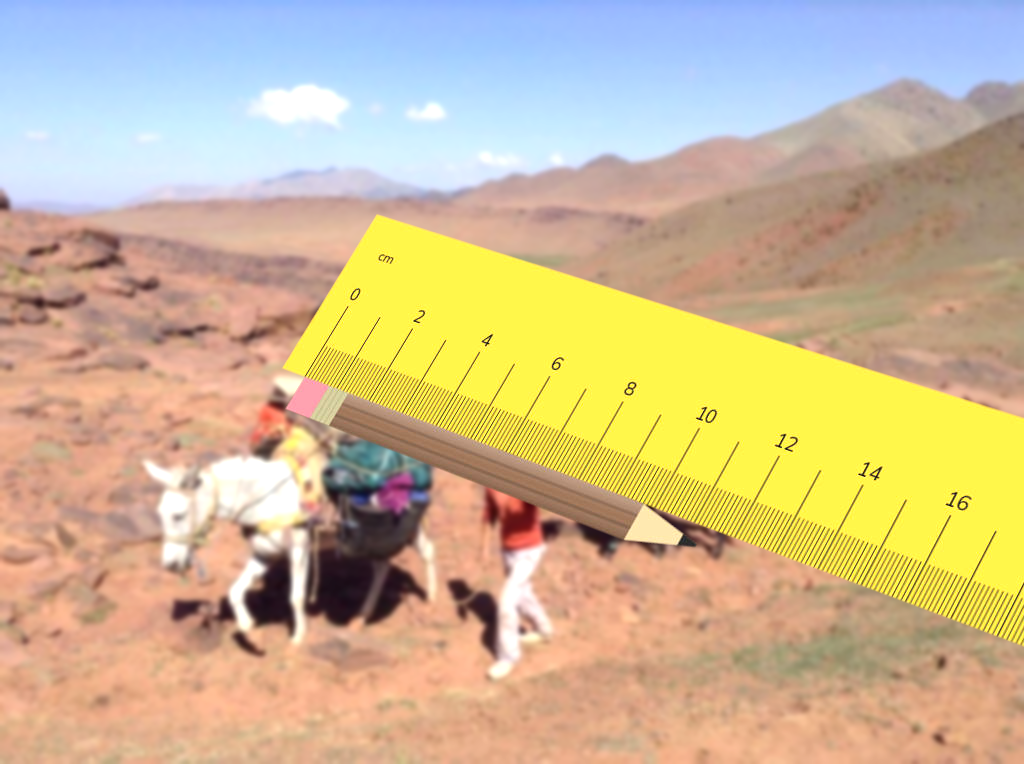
11.3 cm
